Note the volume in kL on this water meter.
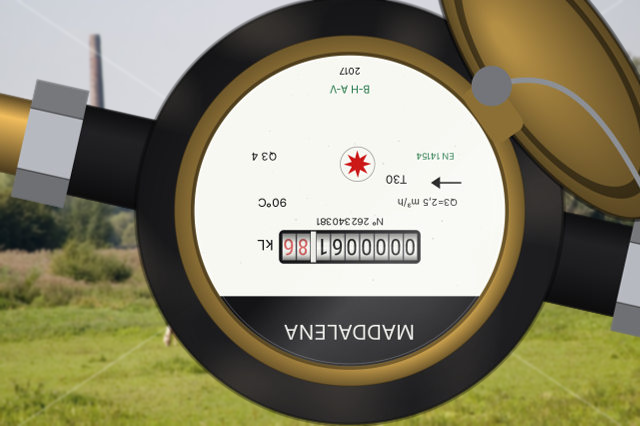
61.86 kL
